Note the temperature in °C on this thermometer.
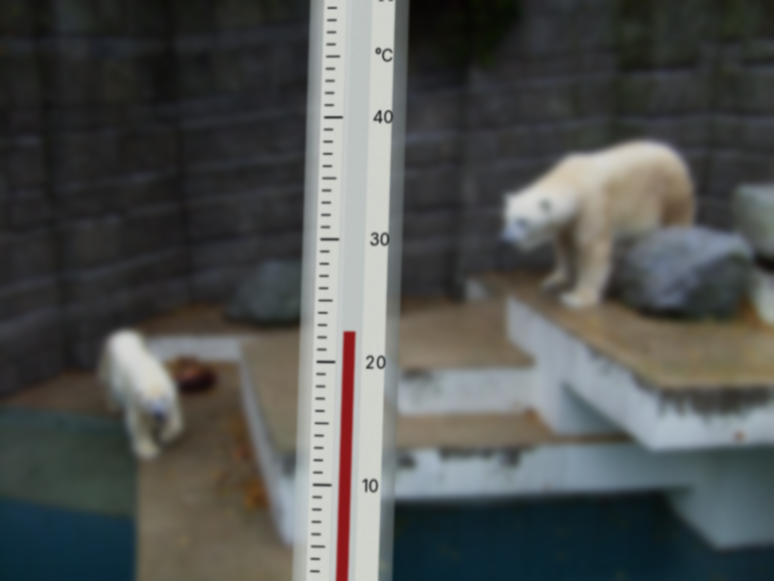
22.5 °C
